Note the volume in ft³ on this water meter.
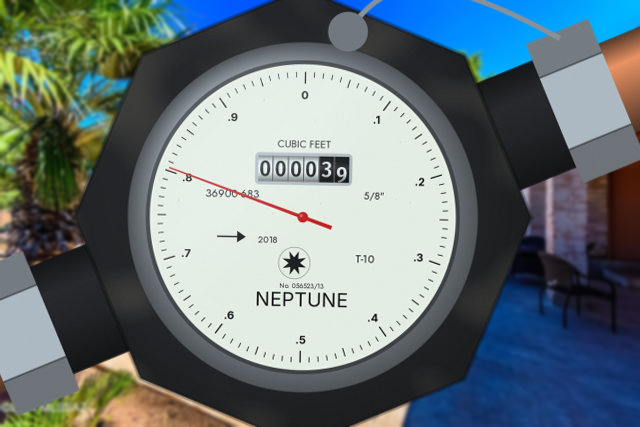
38.80 ft³
